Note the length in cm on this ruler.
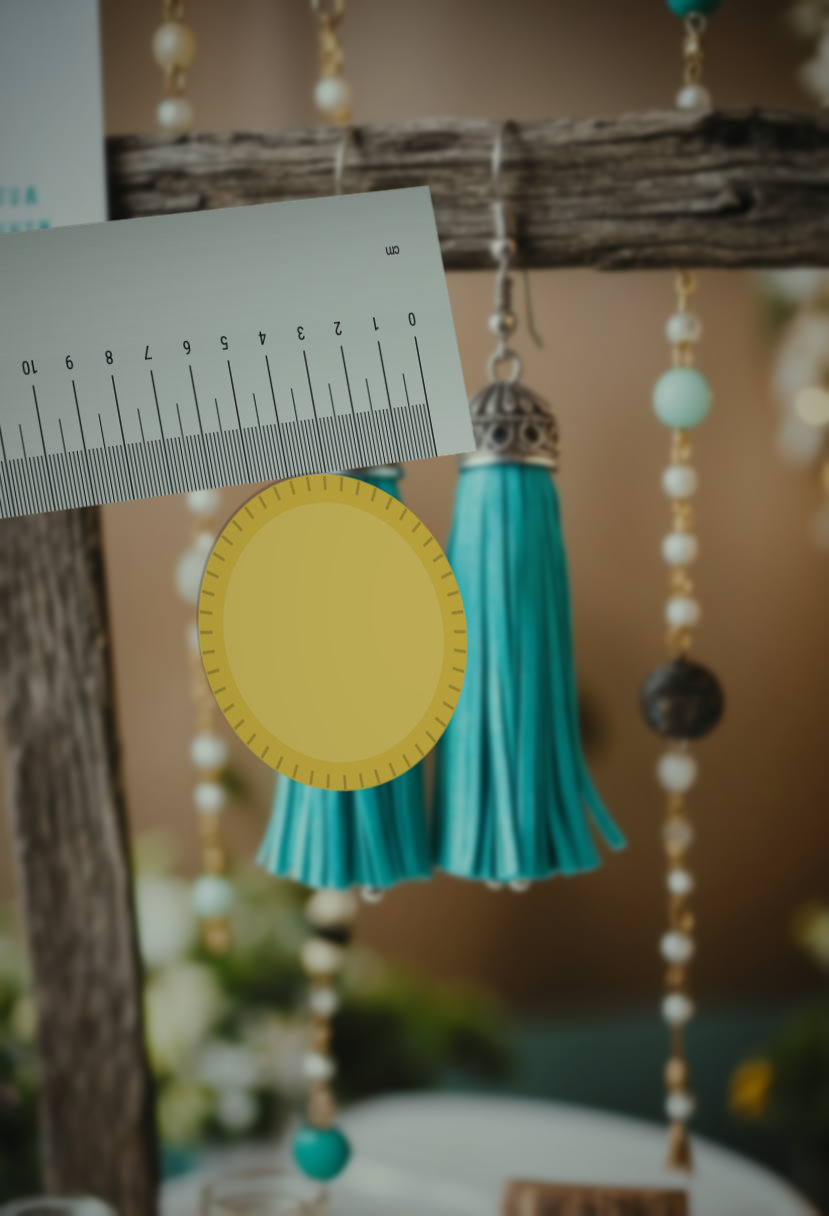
7 cm
